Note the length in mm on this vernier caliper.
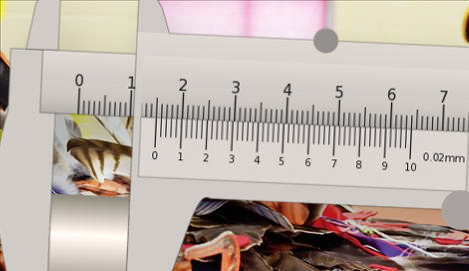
15.0 mm
